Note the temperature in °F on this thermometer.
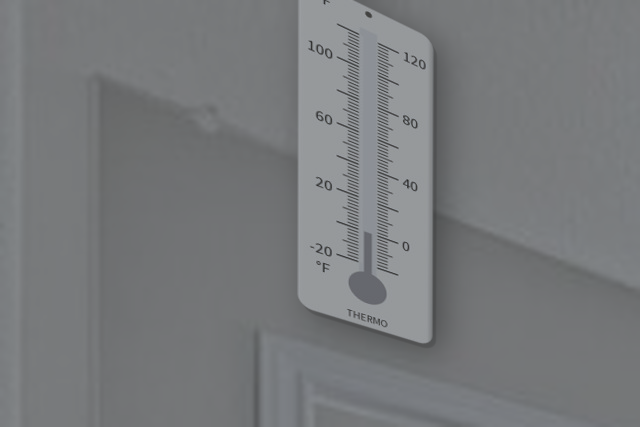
0 °F
